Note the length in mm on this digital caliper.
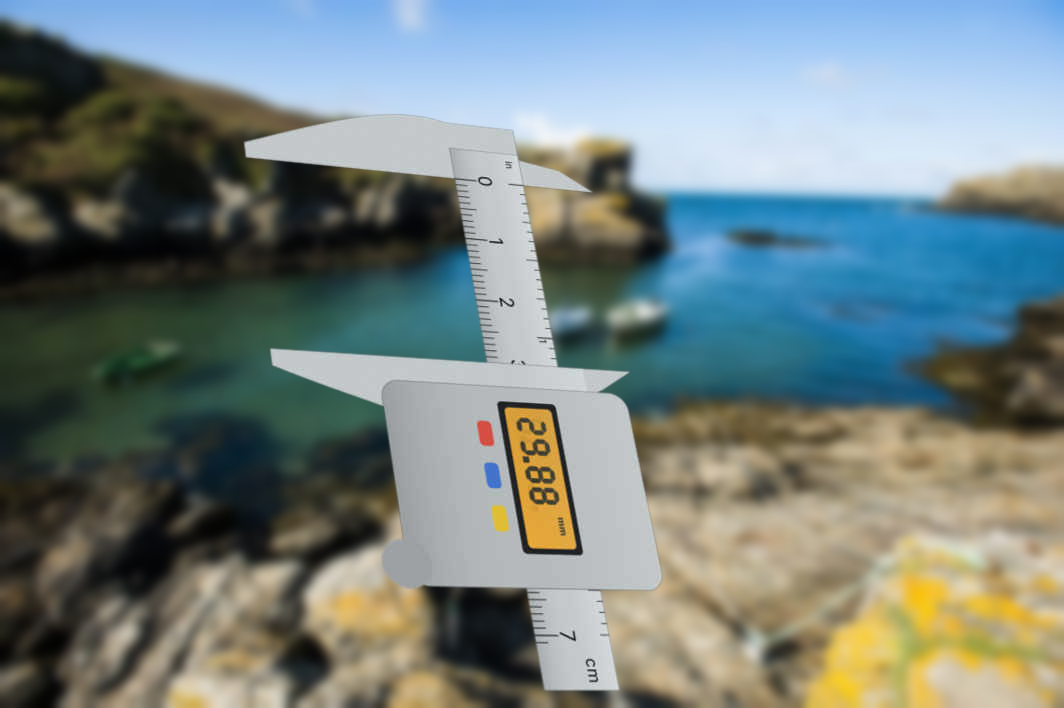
29.88 mm
